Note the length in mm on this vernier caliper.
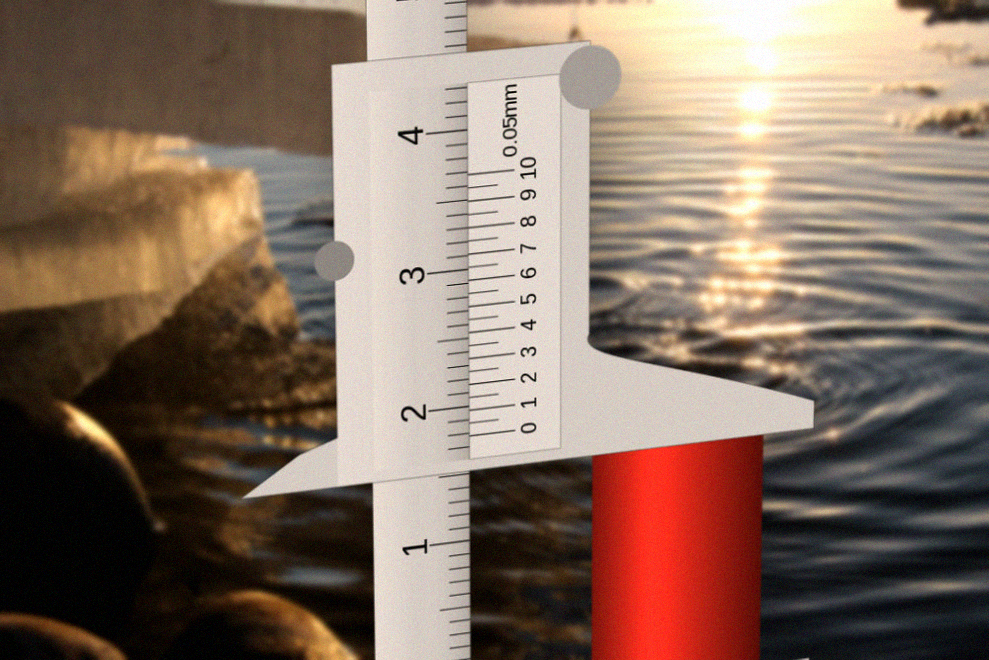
17.8 mm
